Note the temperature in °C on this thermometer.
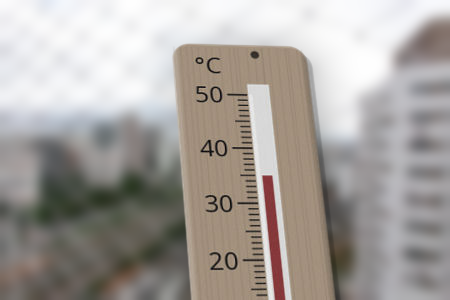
35 °C
